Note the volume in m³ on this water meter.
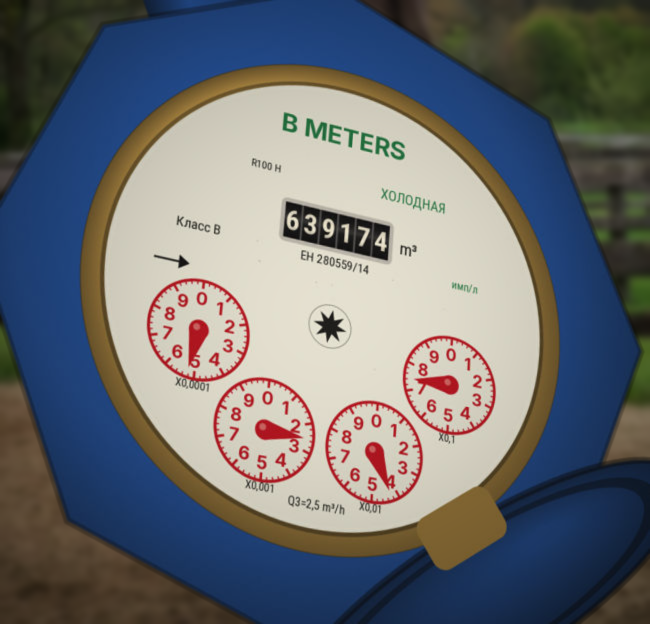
639174.7425 m³
